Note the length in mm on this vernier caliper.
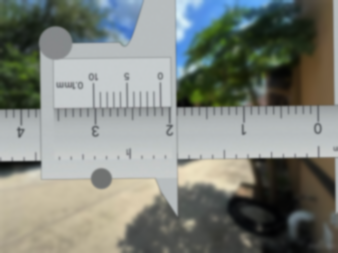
21.2 mm
